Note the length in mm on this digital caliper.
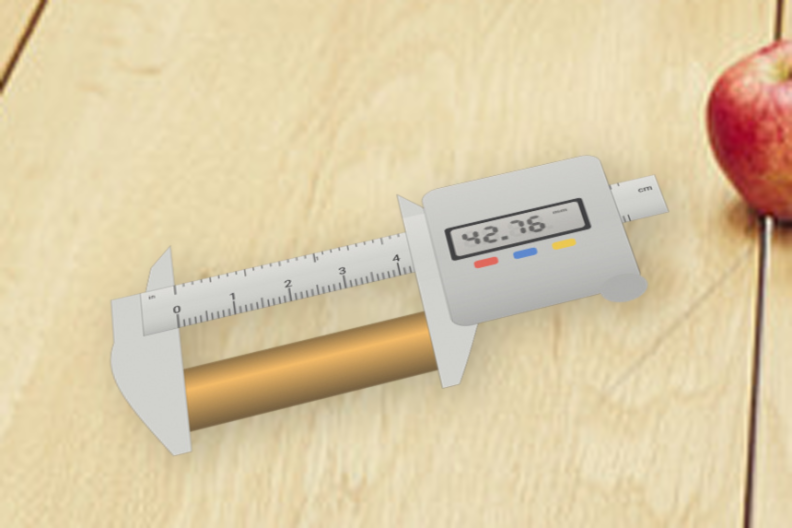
42.76 mm
